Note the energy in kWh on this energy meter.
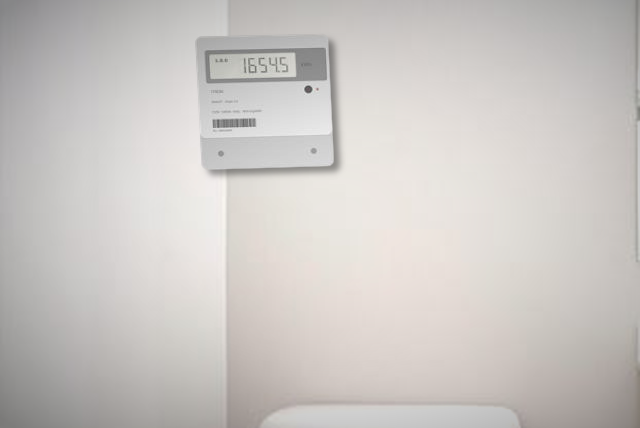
1654.5 kWh
